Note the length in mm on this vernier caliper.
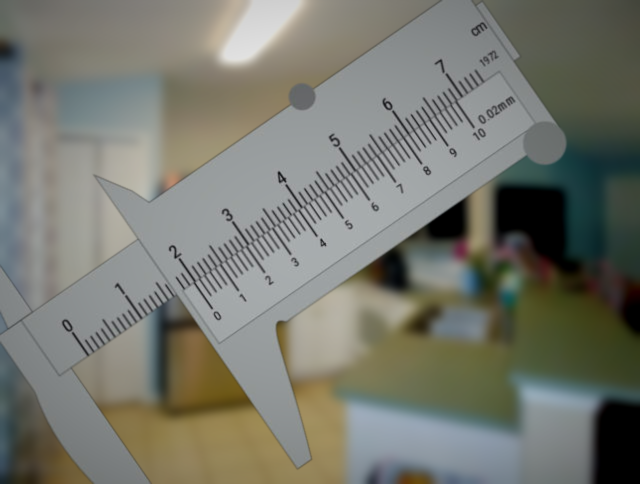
19.8 mm
